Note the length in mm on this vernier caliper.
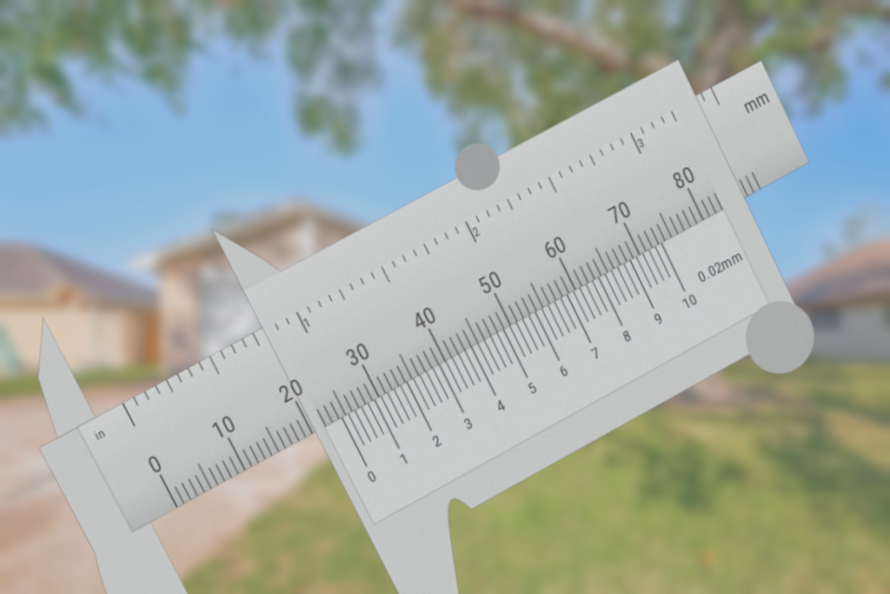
24.4 mm
